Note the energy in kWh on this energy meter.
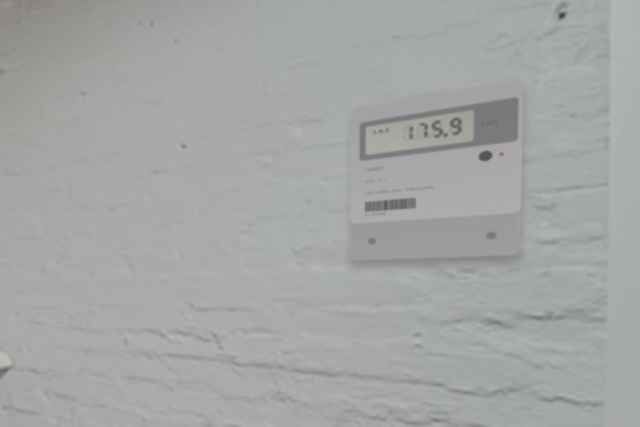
175.9 kWh
